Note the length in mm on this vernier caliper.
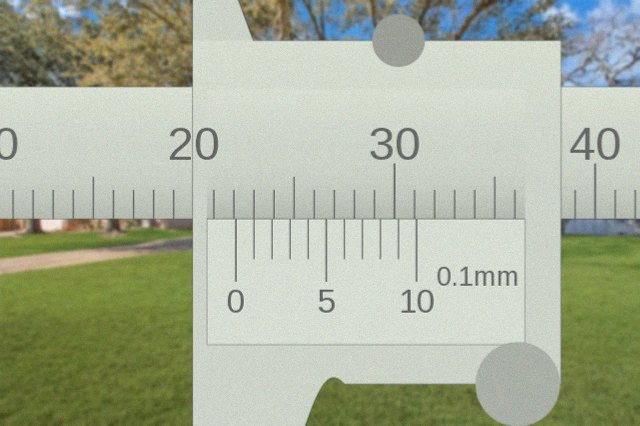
22.1 mm
